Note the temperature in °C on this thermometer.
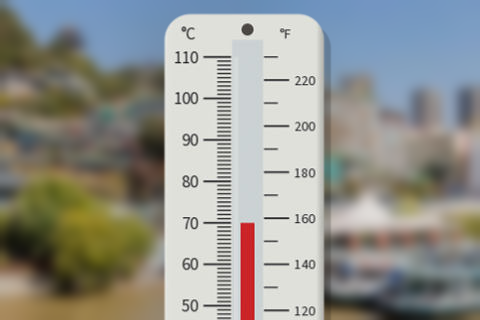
70 °C
